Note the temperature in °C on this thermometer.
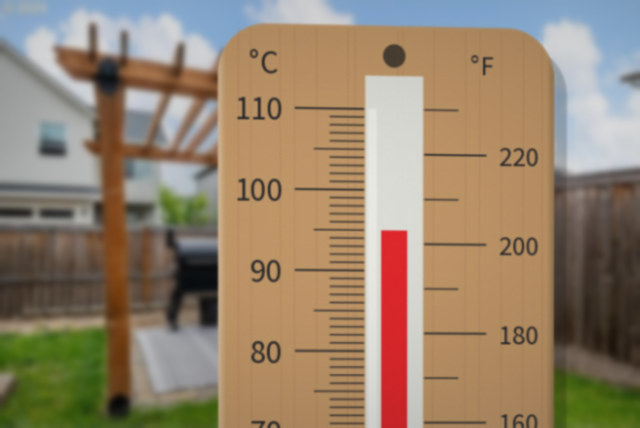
95 °C
